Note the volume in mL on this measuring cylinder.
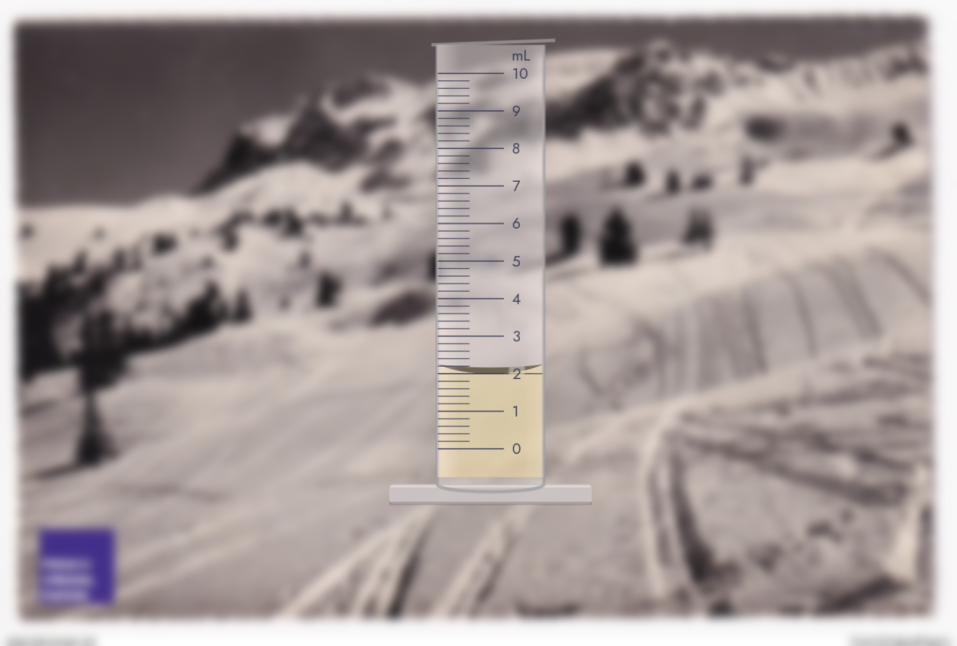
2 mL
